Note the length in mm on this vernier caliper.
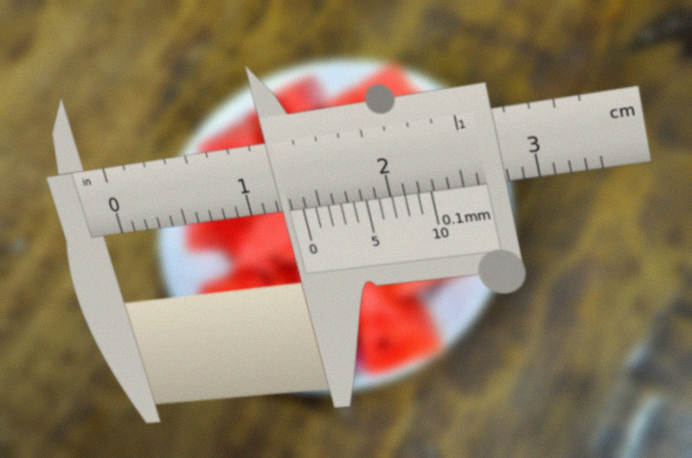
13.8 mm
